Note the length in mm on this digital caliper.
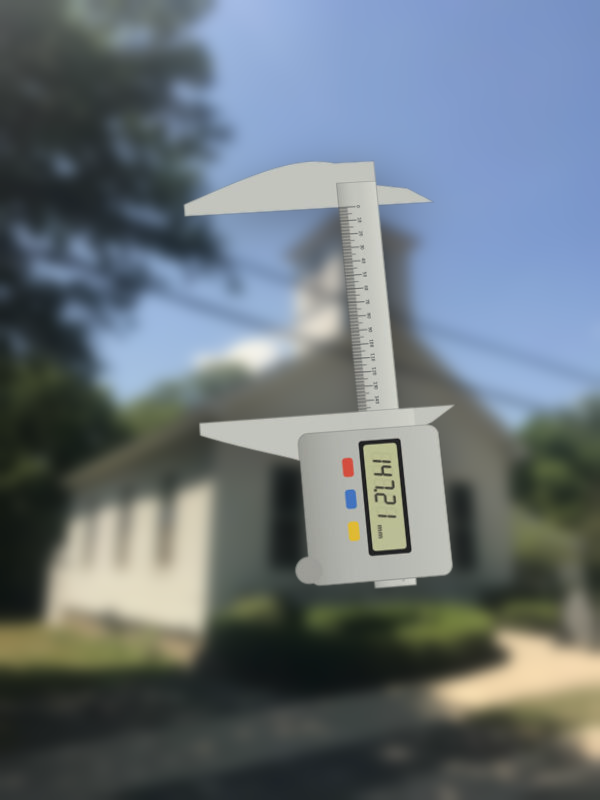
147.21 mm
